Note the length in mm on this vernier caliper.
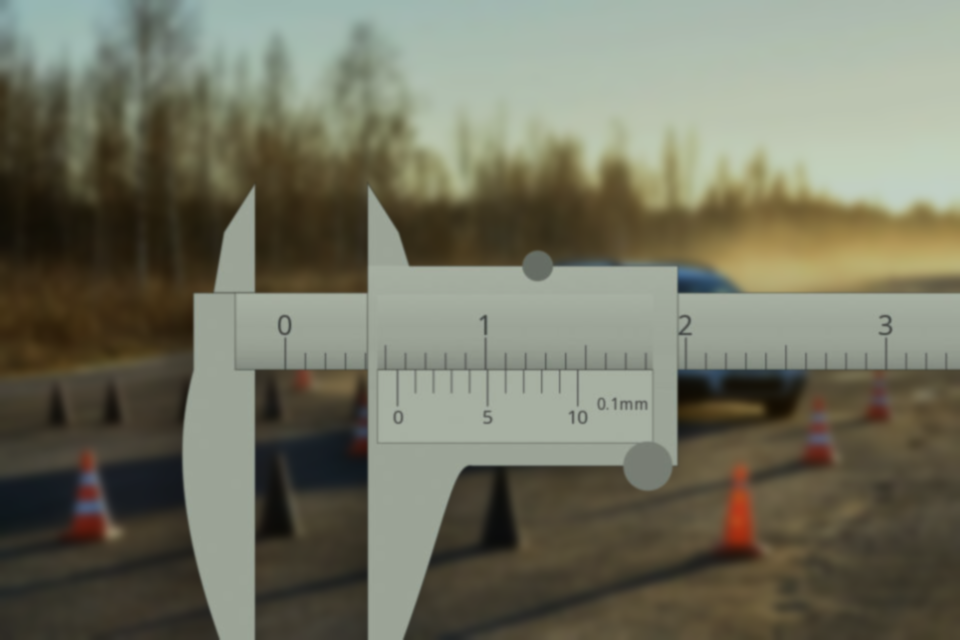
5.6 mm
